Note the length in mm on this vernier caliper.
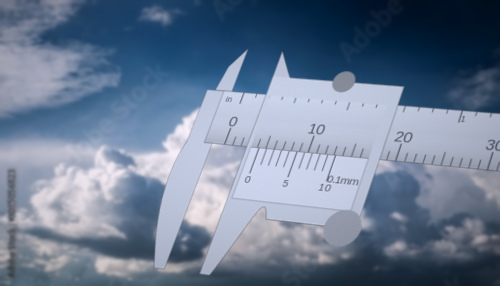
4.2 mm
